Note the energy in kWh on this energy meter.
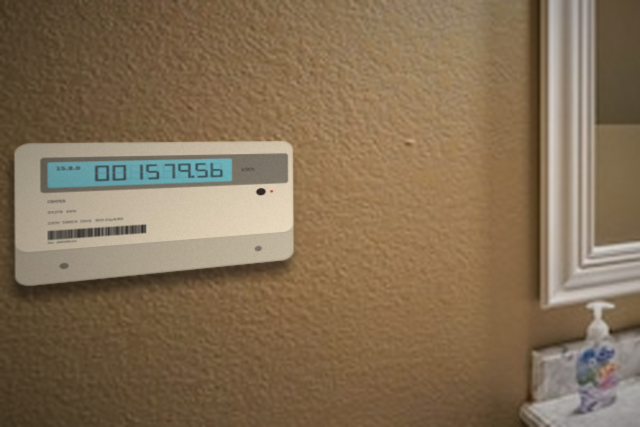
1579.56 kWh
